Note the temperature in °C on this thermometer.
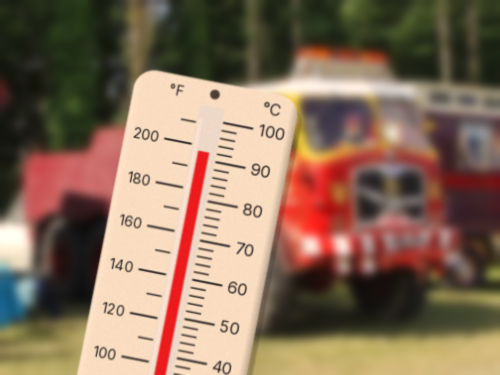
92 °C
